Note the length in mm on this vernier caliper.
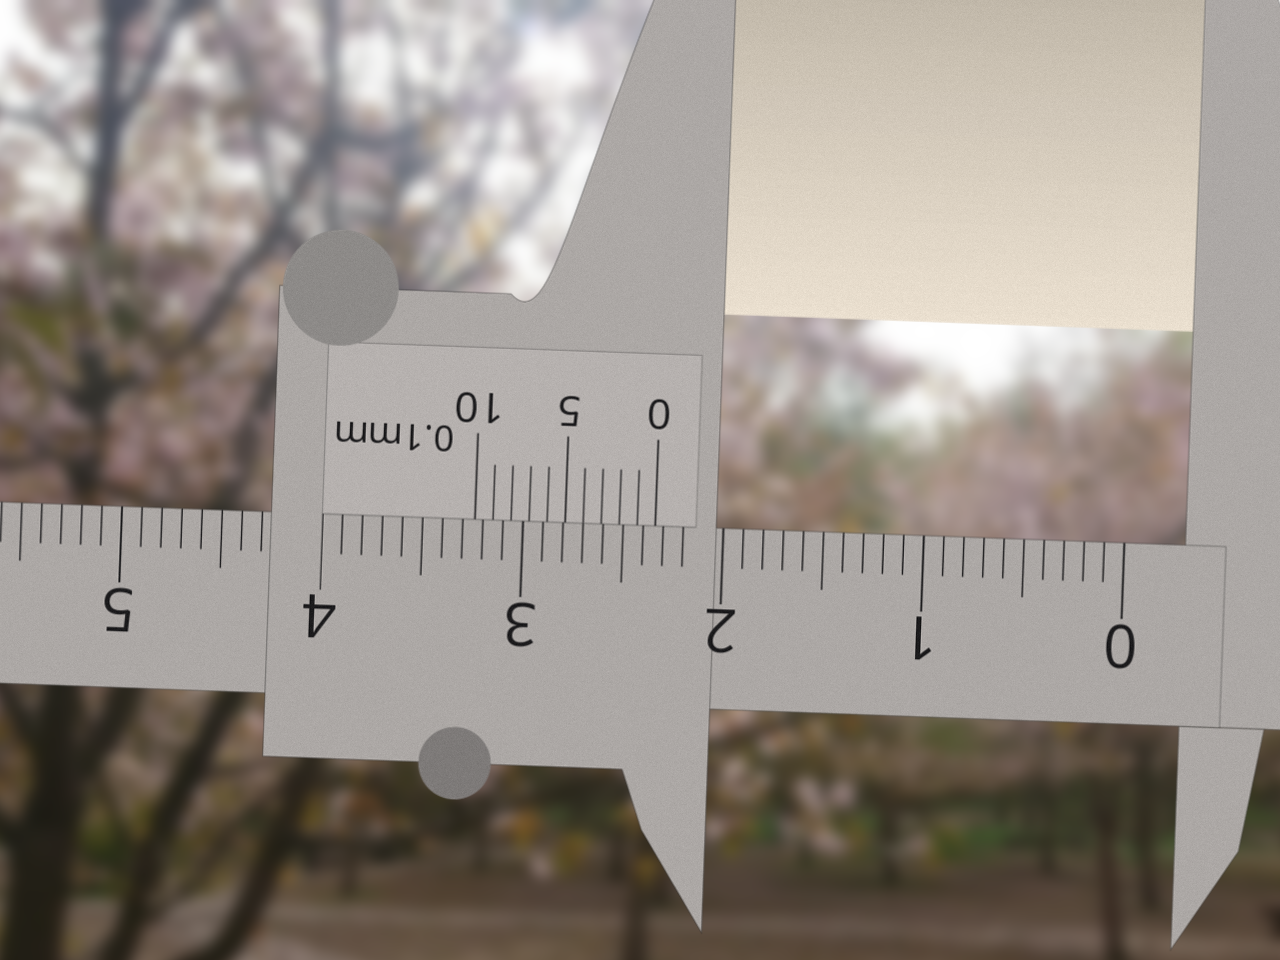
23.4 mm
